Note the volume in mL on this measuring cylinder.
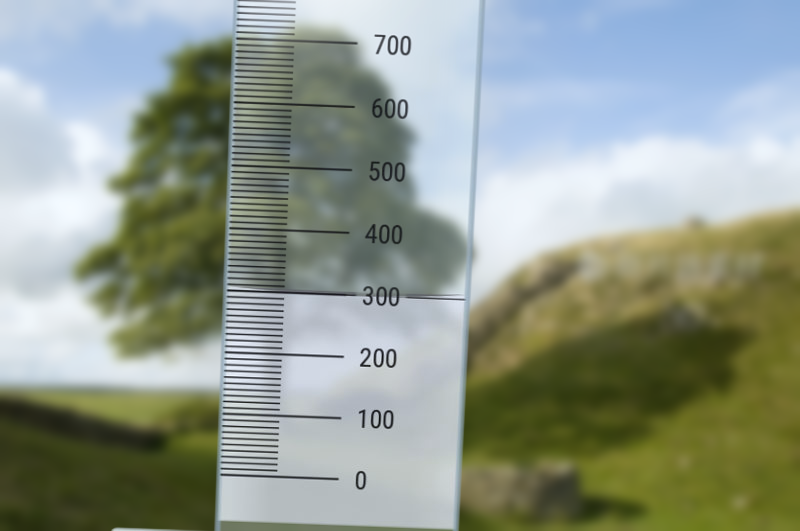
300 mL
